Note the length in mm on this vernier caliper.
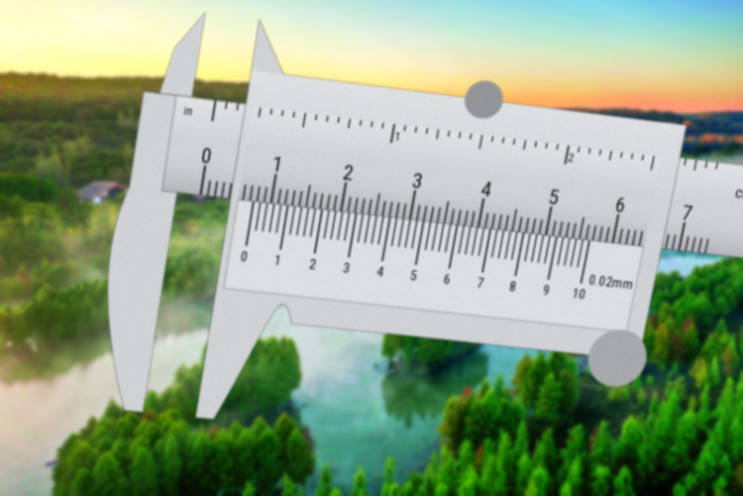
7.5 mm
